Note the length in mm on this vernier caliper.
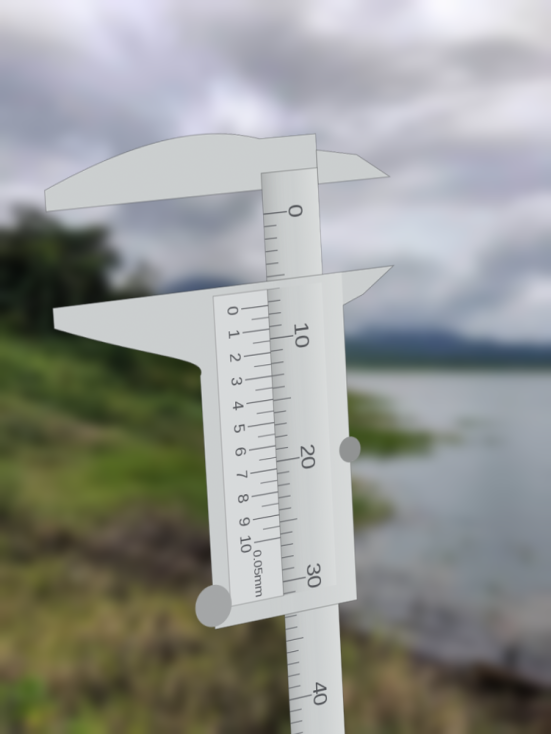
7.3 mm
